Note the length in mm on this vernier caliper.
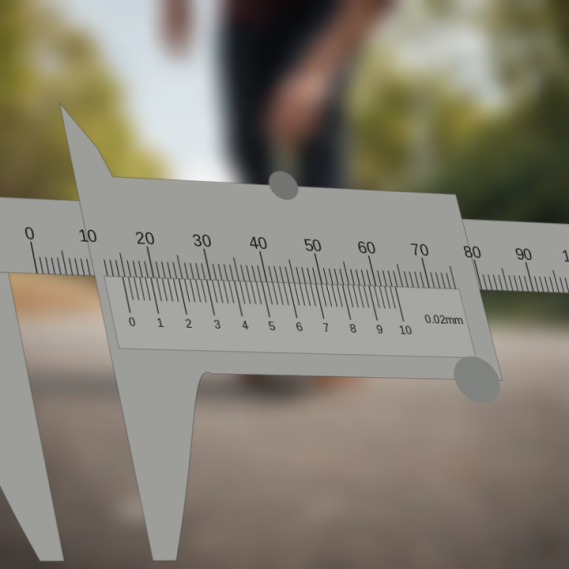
14.6 mm
